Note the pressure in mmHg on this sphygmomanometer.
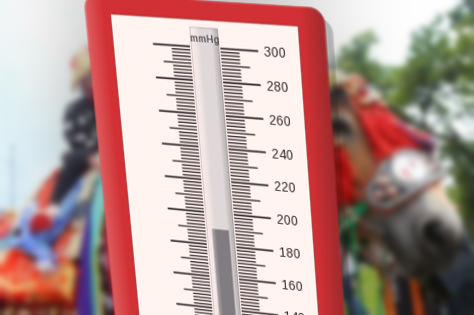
190 mmHg
